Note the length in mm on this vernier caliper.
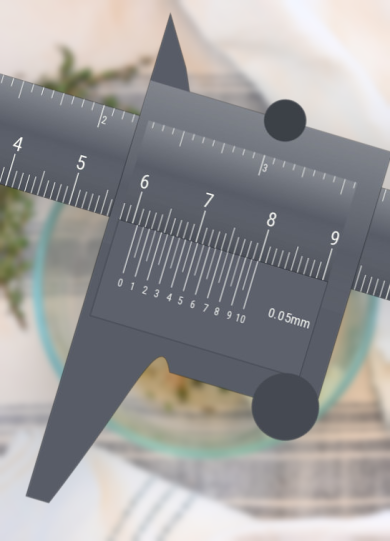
60.8 mm
